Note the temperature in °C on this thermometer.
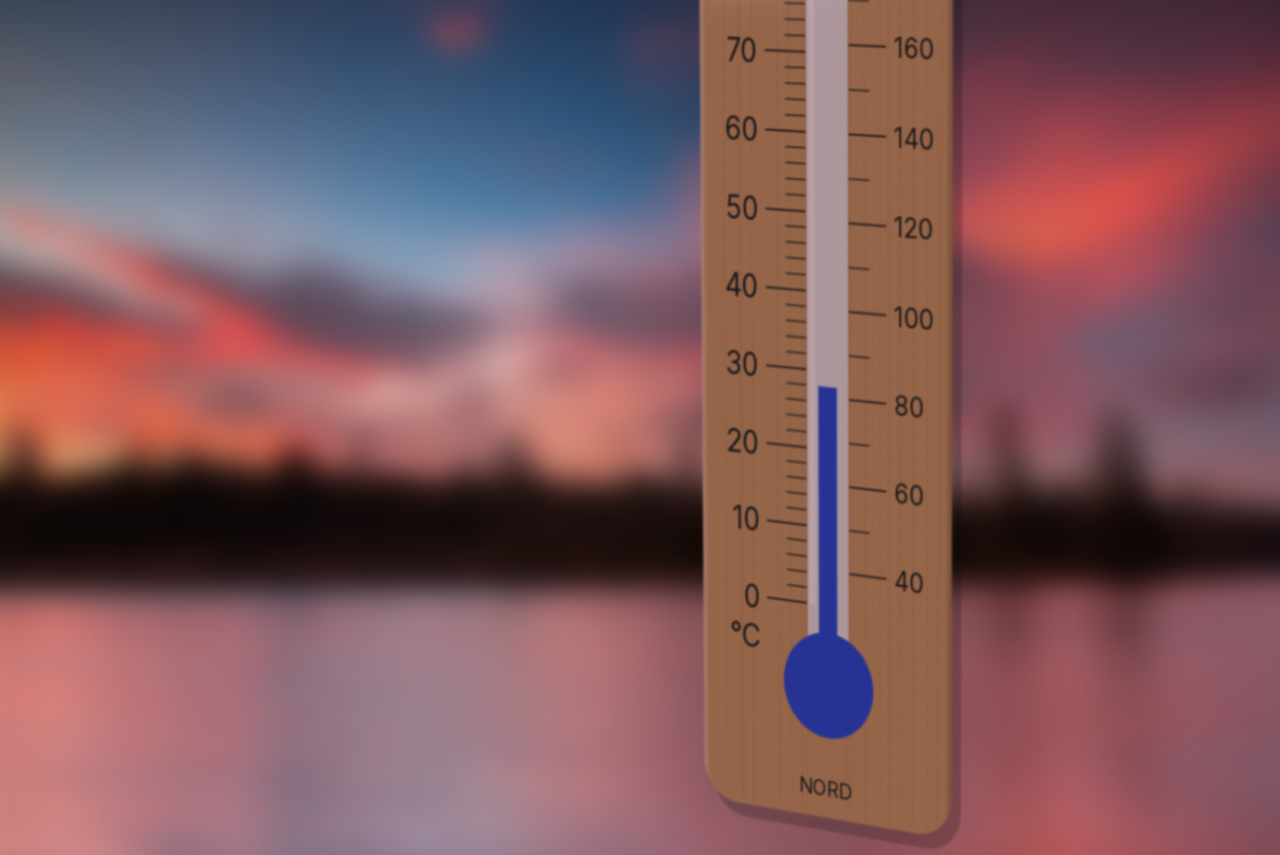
28 °C
